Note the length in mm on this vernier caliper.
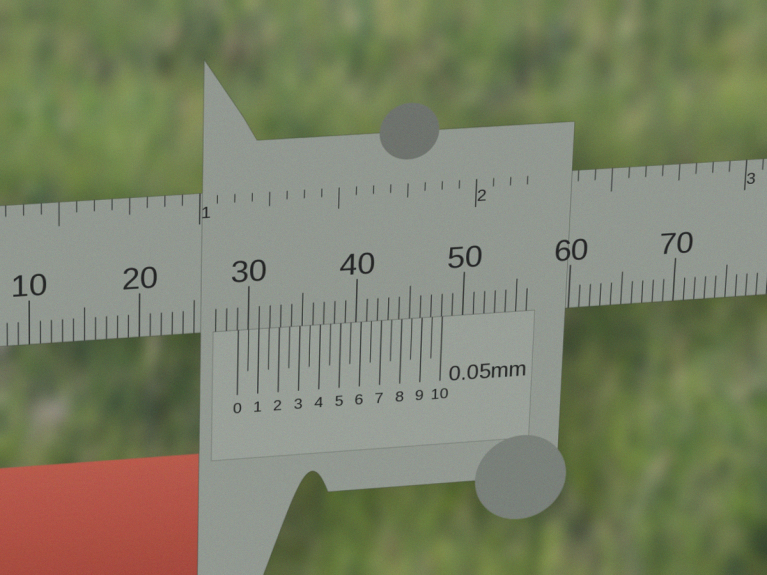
29.1 mm
